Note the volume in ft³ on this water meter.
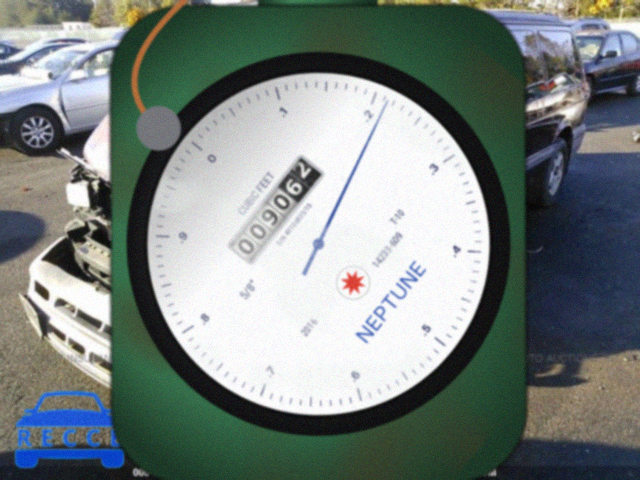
9062.21 ft³
